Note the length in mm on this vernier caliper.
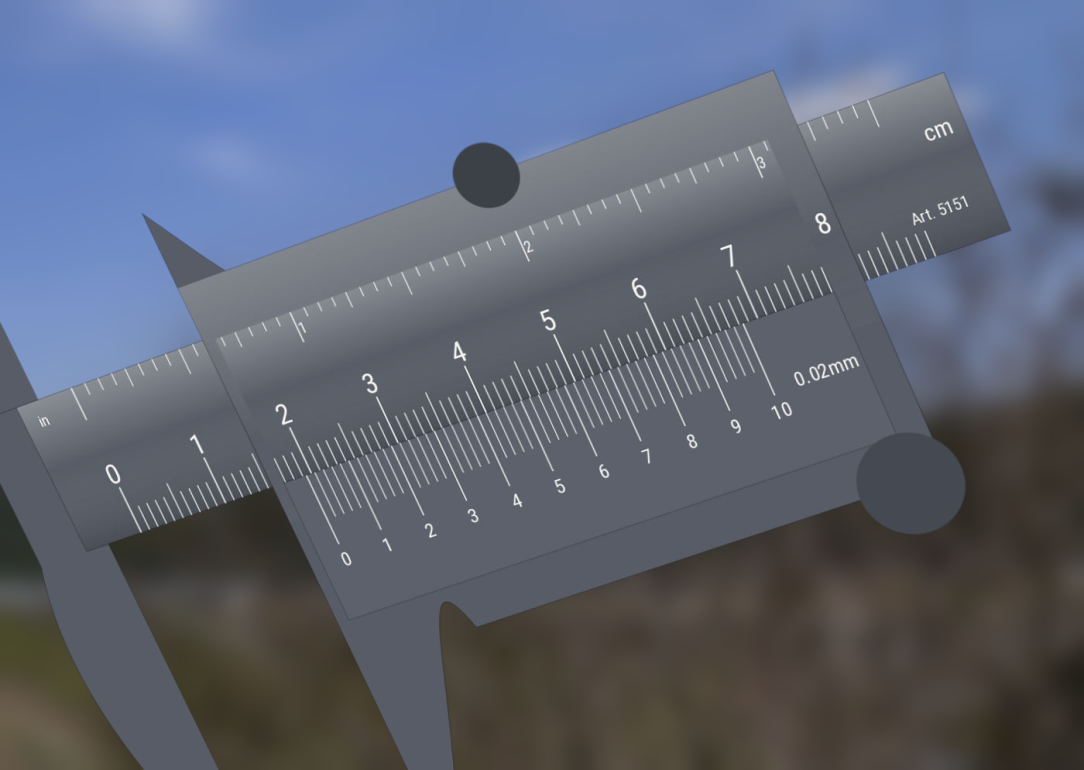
19.4 mm
